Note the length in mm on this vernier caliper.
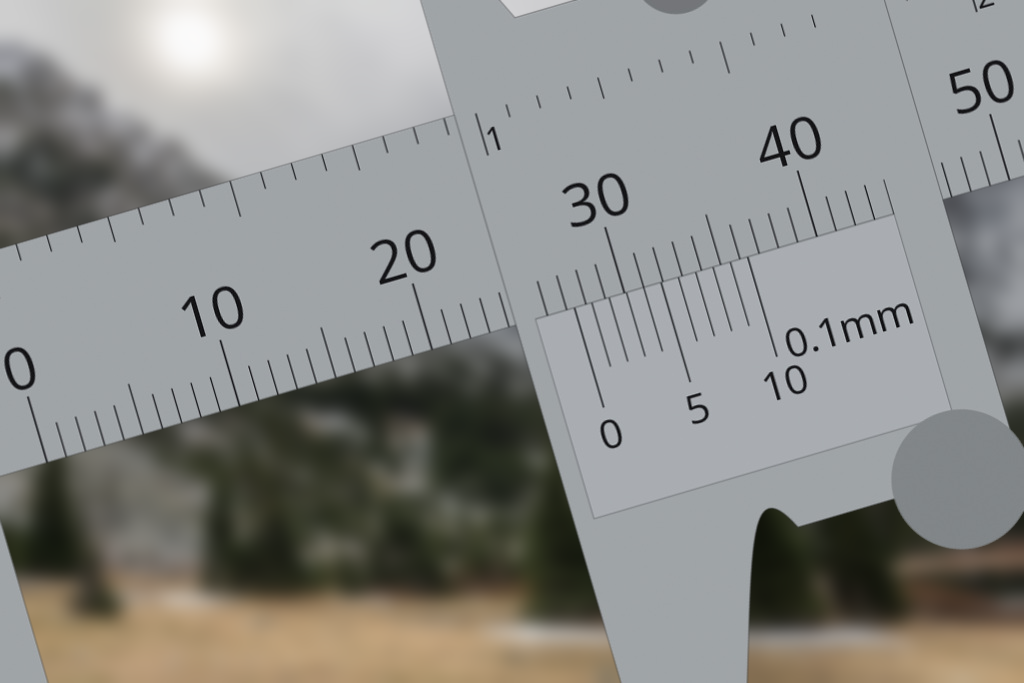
27.4 mm
